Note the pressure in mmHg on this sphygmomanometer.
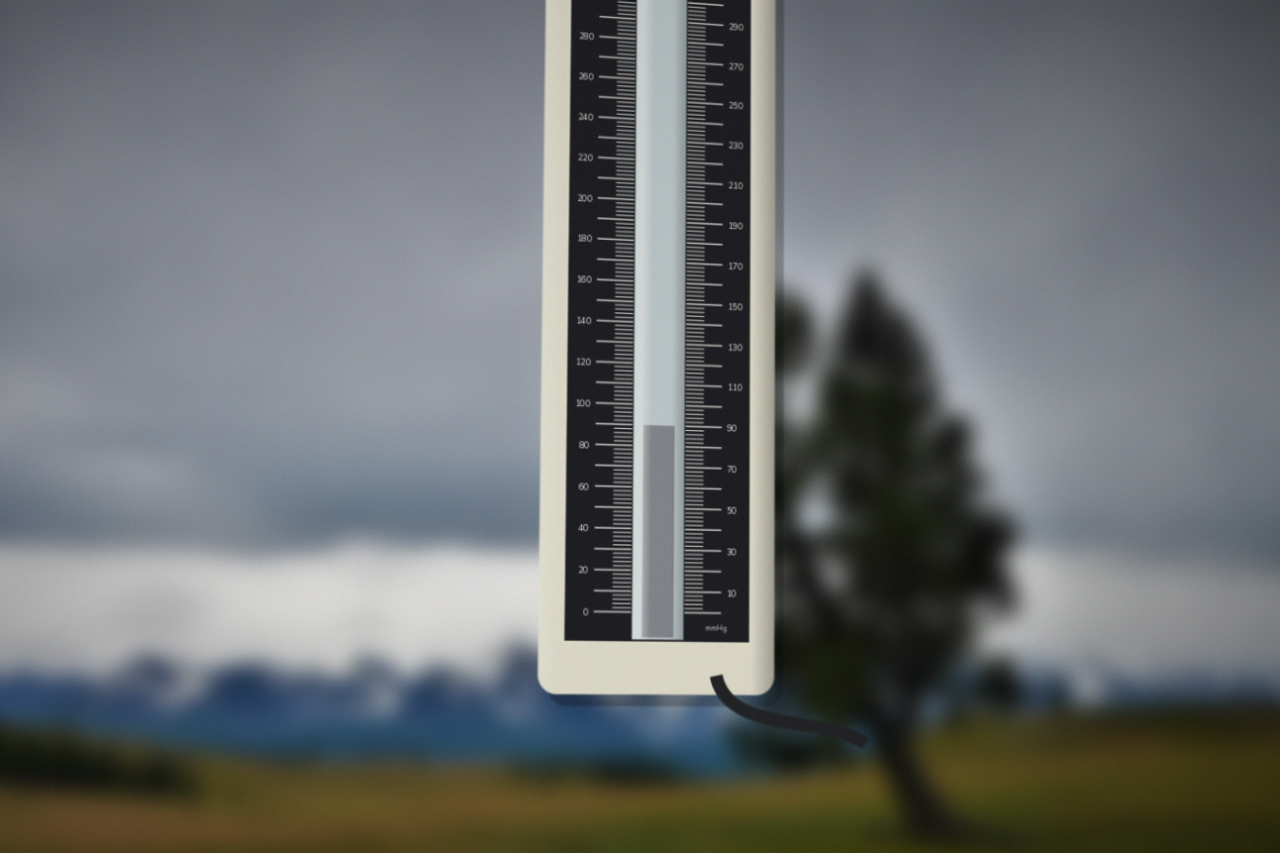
90 mmHg
